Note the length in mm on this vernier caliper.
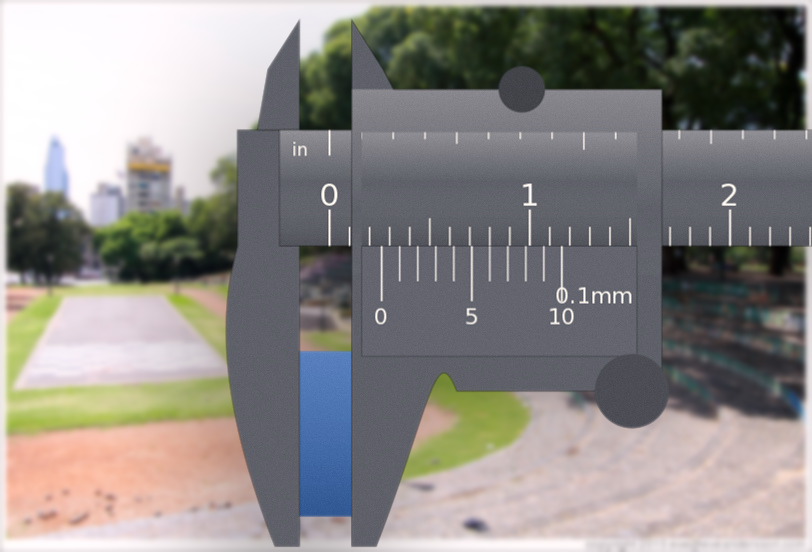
2.6 mm
